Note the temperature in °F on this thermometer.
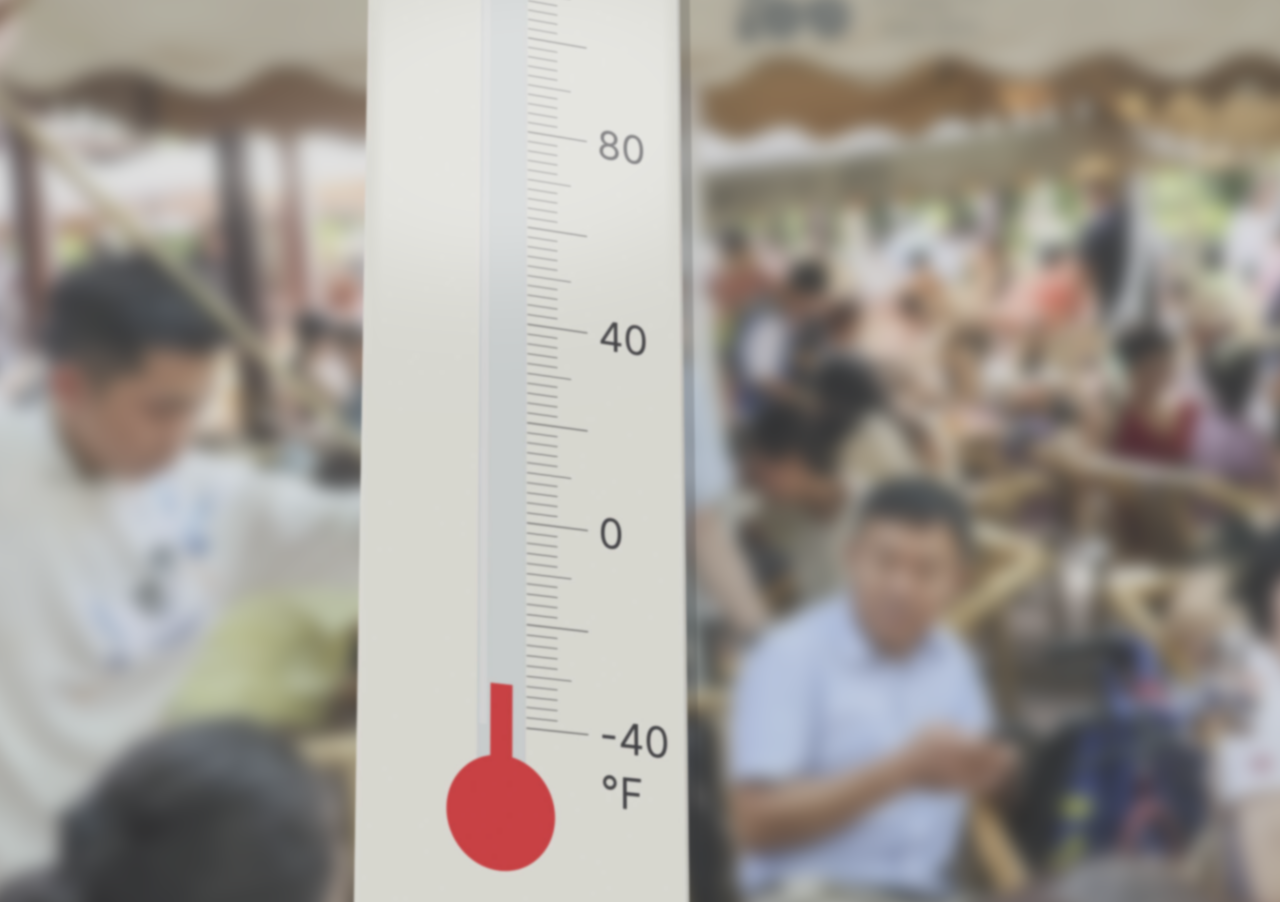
-32 °F
